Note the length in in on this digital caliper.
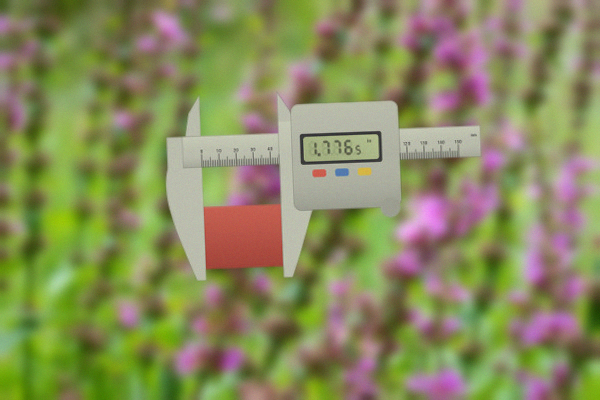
1.7765 in
